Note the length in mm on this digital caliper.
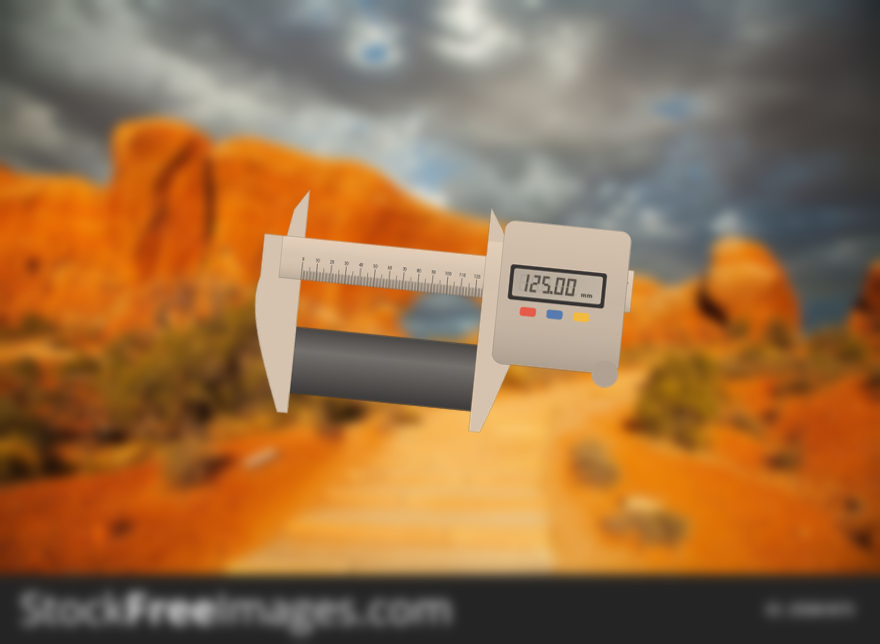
125.00 mm
